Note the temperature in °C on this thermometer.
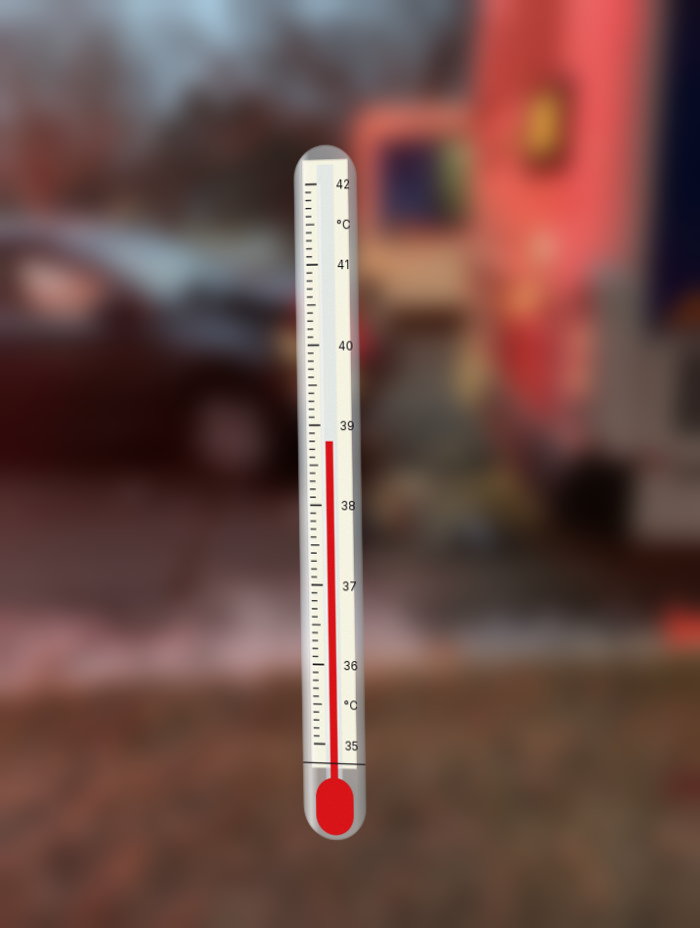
38.8 °C
